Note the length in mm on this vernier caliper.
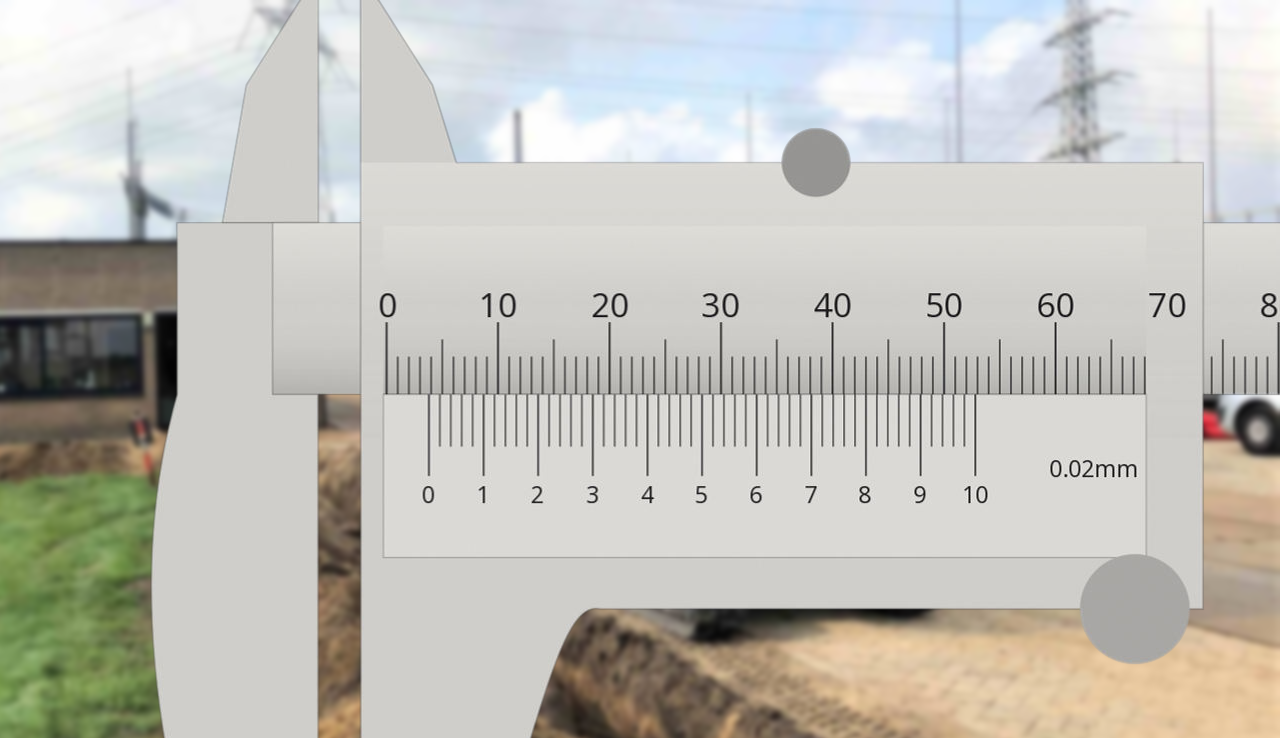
3.8 mm
